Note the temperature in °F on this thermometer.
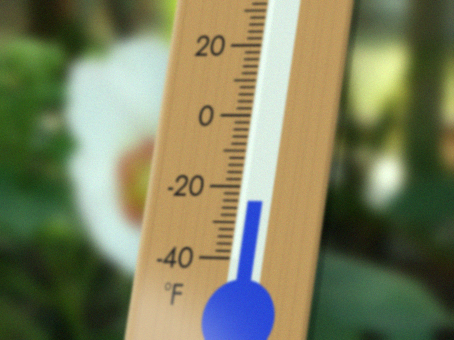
-24 °F
